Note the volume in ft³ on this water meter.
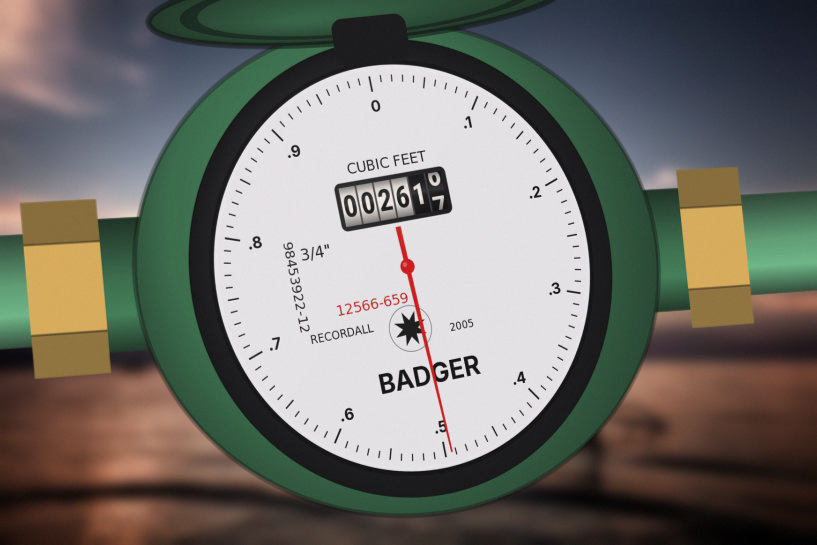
2616.49 ft³
